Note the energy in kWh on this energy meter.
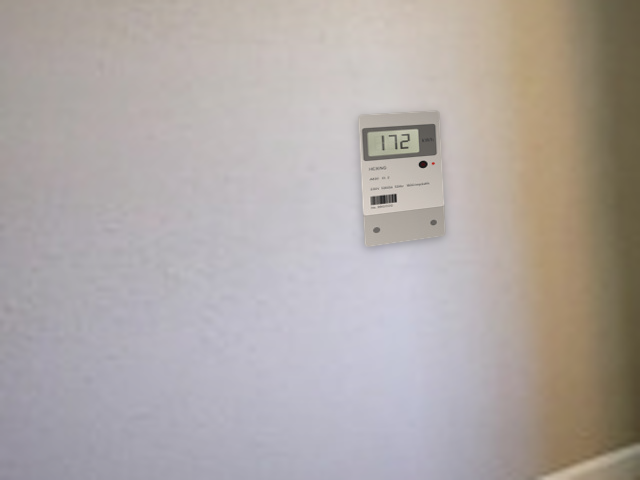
172 kWh
